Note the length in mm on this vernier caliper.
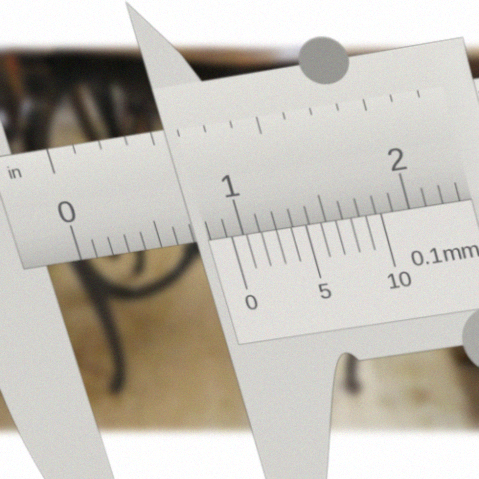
9.3 mm
